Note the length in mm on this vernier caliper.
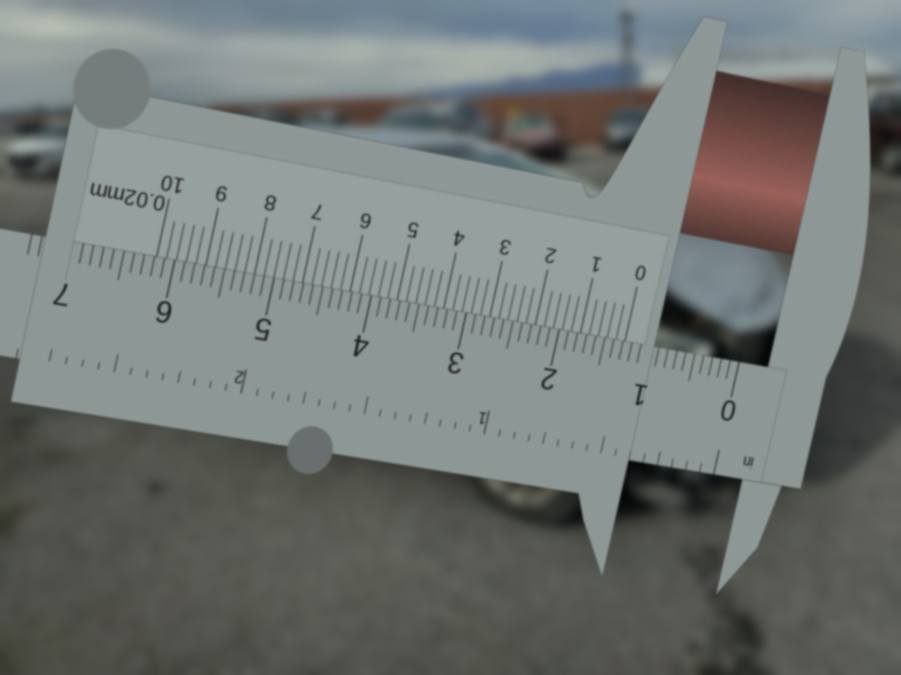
12.8 mm
